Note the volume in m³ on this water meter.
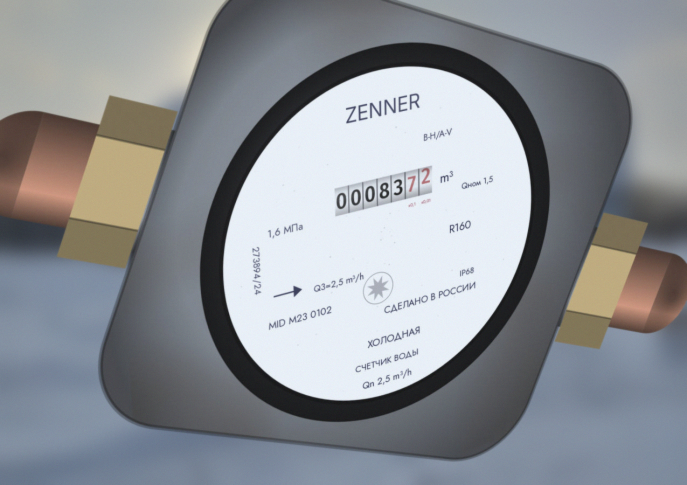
83.72 m³
